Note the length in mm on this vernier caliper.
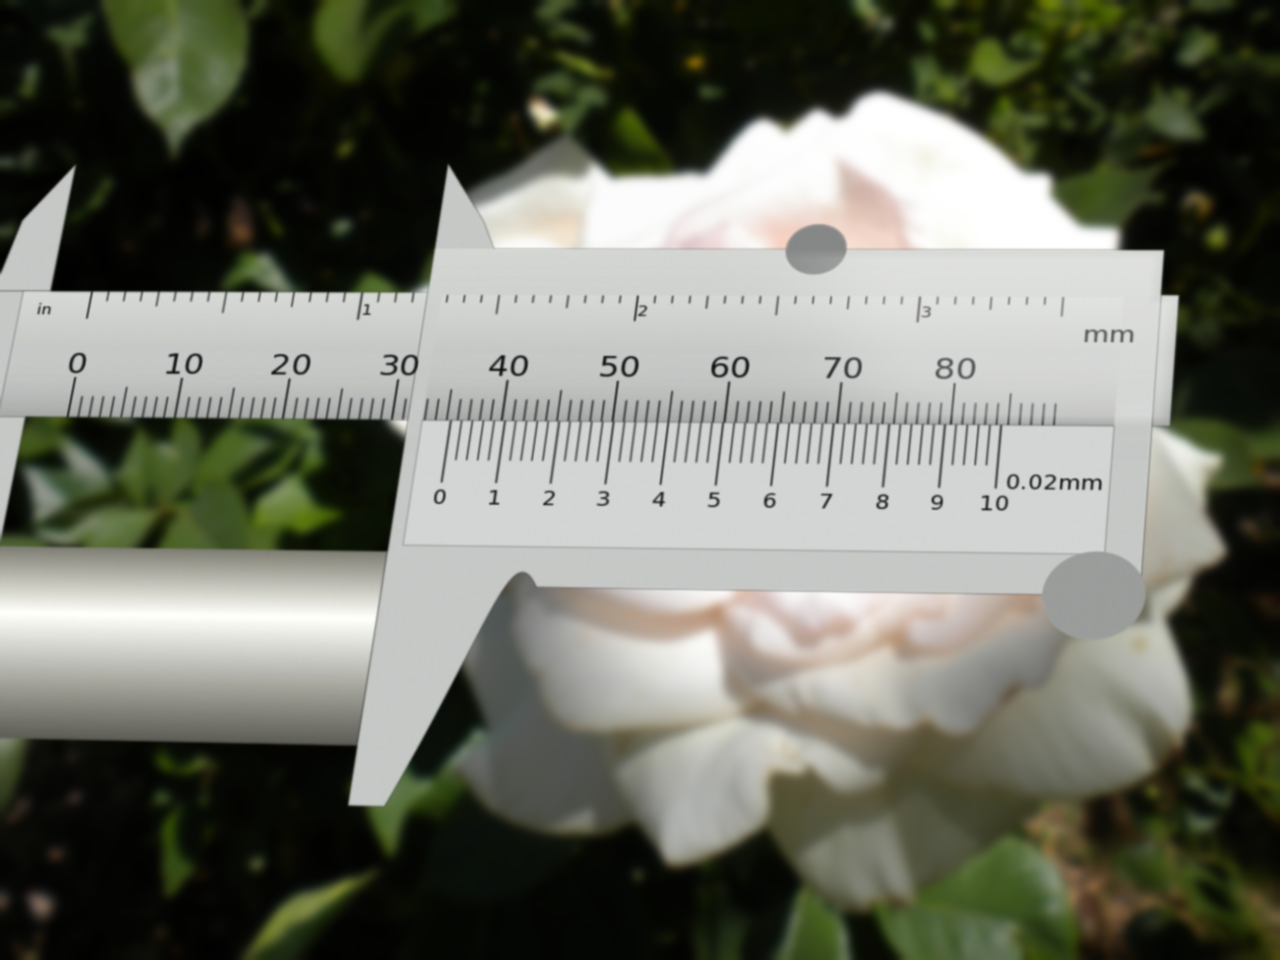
35.4 mm
